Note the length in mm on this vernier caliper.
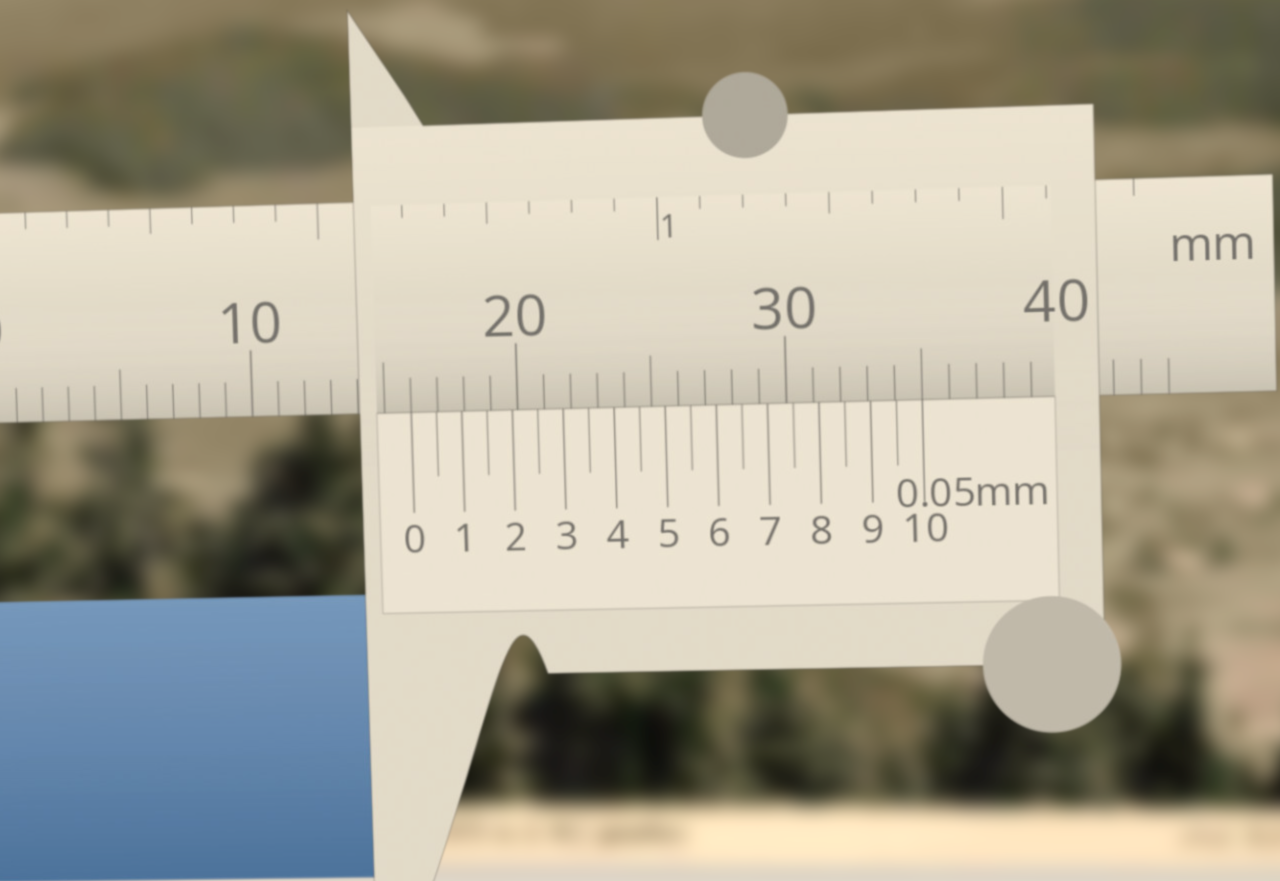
16.0 mm
